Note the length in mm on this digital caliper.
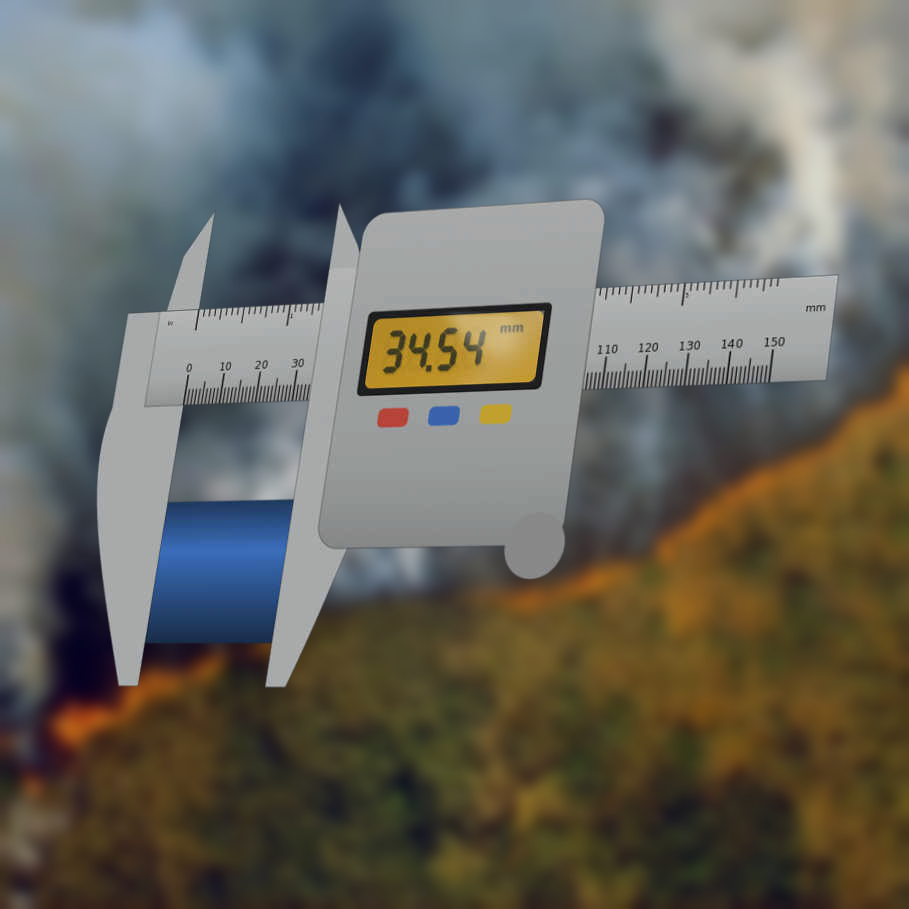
34.54 mm
